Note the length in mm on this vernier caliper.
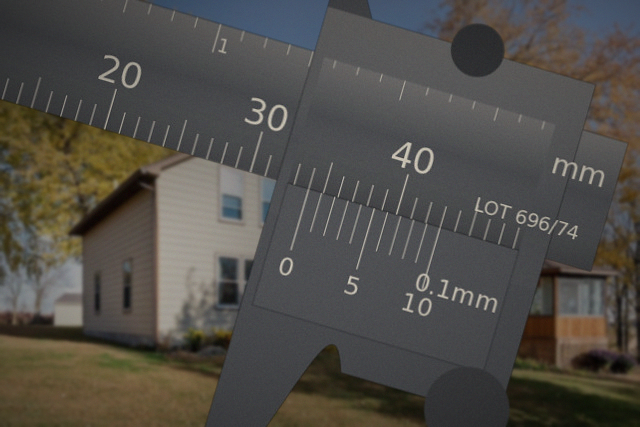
34.0 mm
